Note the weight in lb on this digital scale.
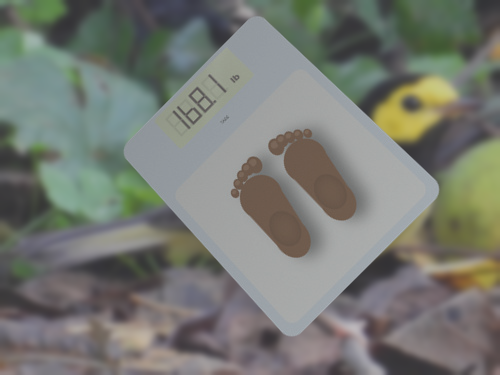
168.1 lb
